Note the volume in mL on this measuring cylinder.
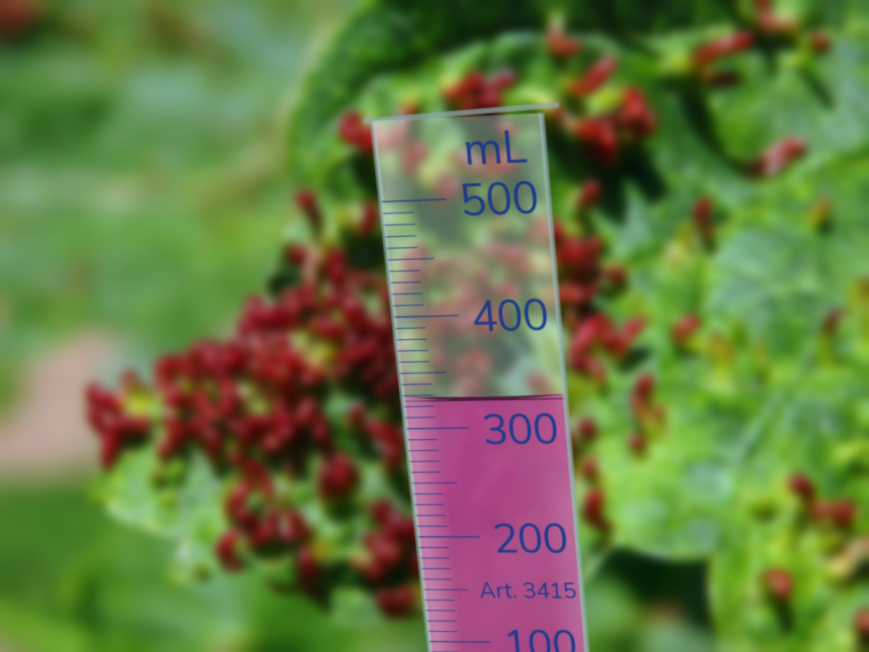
325 mL
